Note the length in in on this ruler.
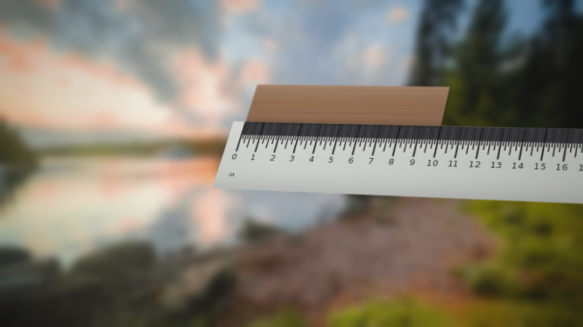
10 in
